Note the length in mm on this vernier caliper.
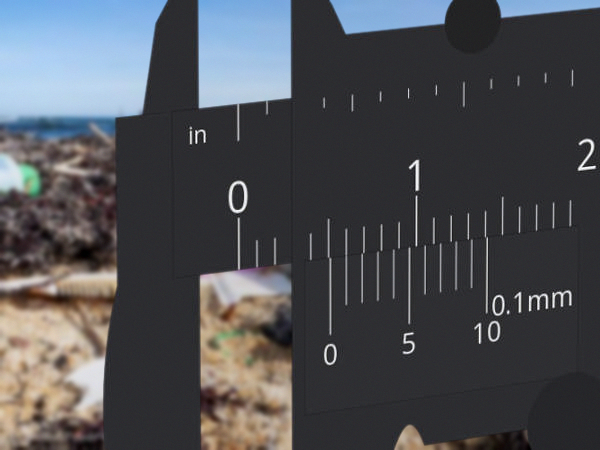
5.1 mm
